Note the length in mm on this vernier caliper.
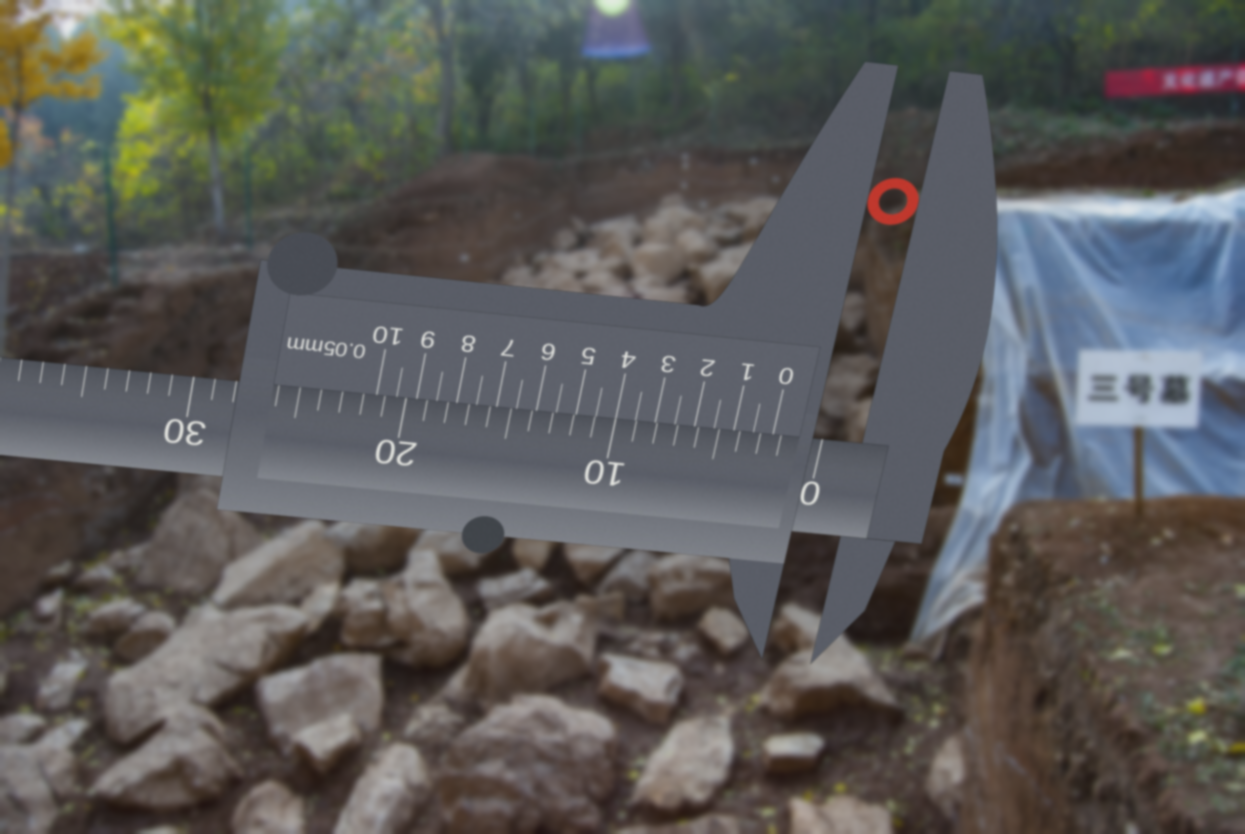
2.4 mm
